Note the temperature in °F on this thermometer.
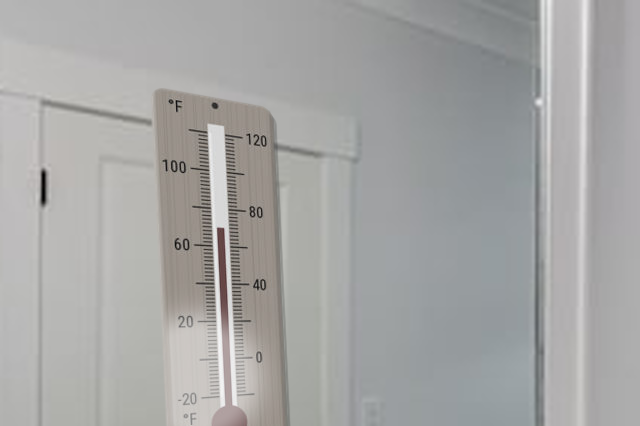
70 °F
